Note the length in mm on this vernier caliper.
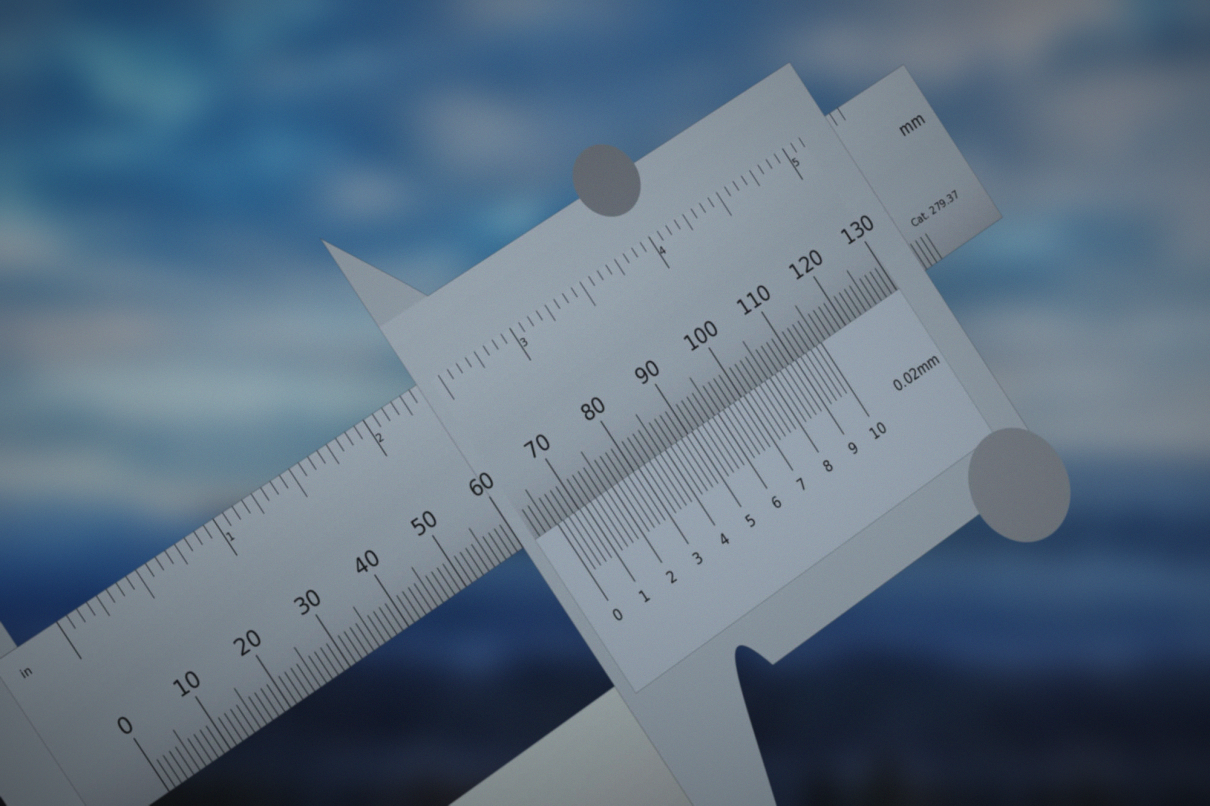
66.2 mm
